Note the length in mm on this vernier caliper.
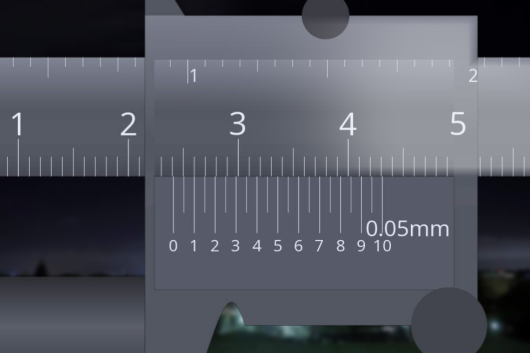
24.1 mm
